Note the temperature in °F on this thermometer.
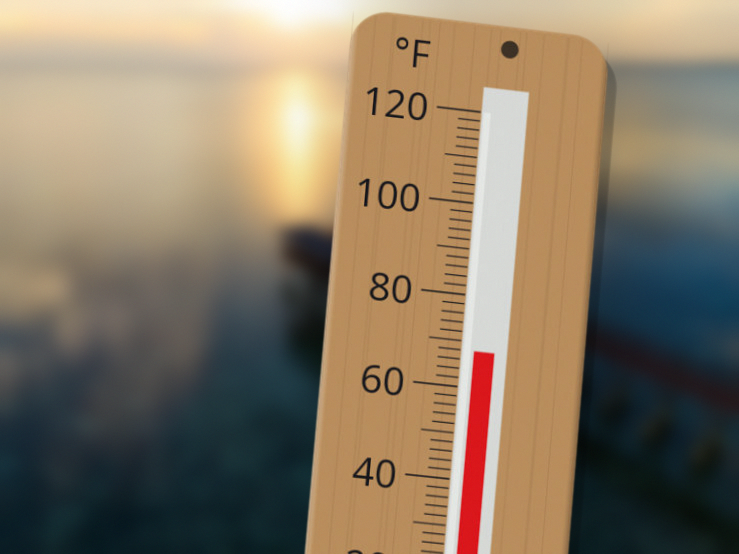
68 °F
